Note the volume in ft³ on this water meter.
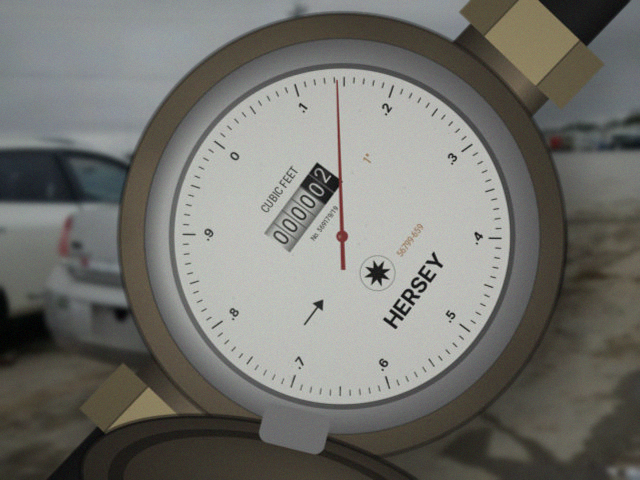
2.14 ft³
